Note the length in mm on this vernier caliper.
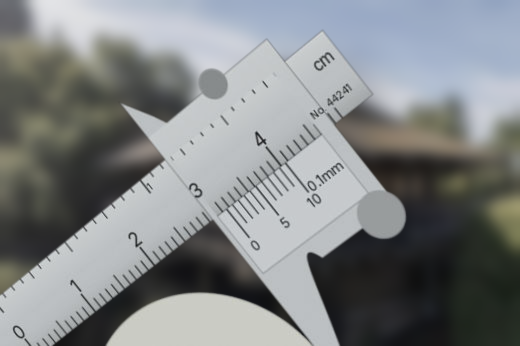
31.6 mm
